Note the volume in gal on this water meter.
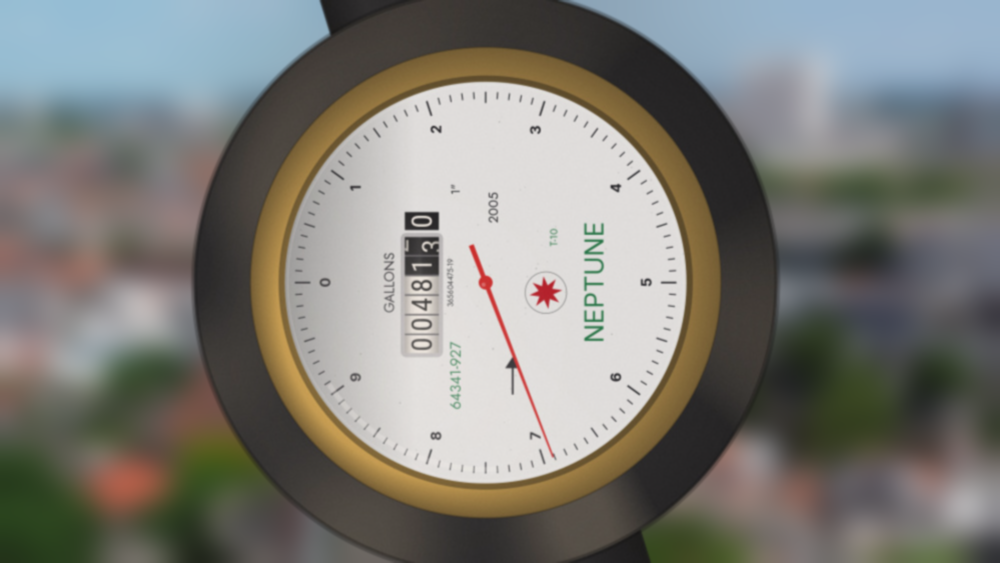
48126.9 gal
